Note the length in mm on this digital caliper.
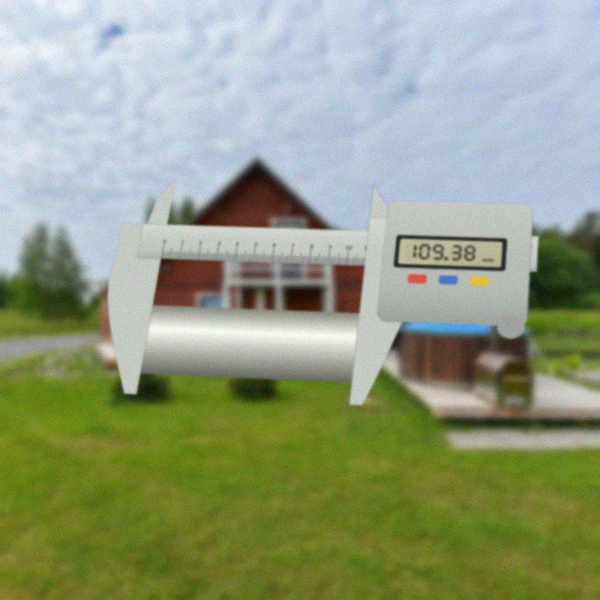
109.38 mm
